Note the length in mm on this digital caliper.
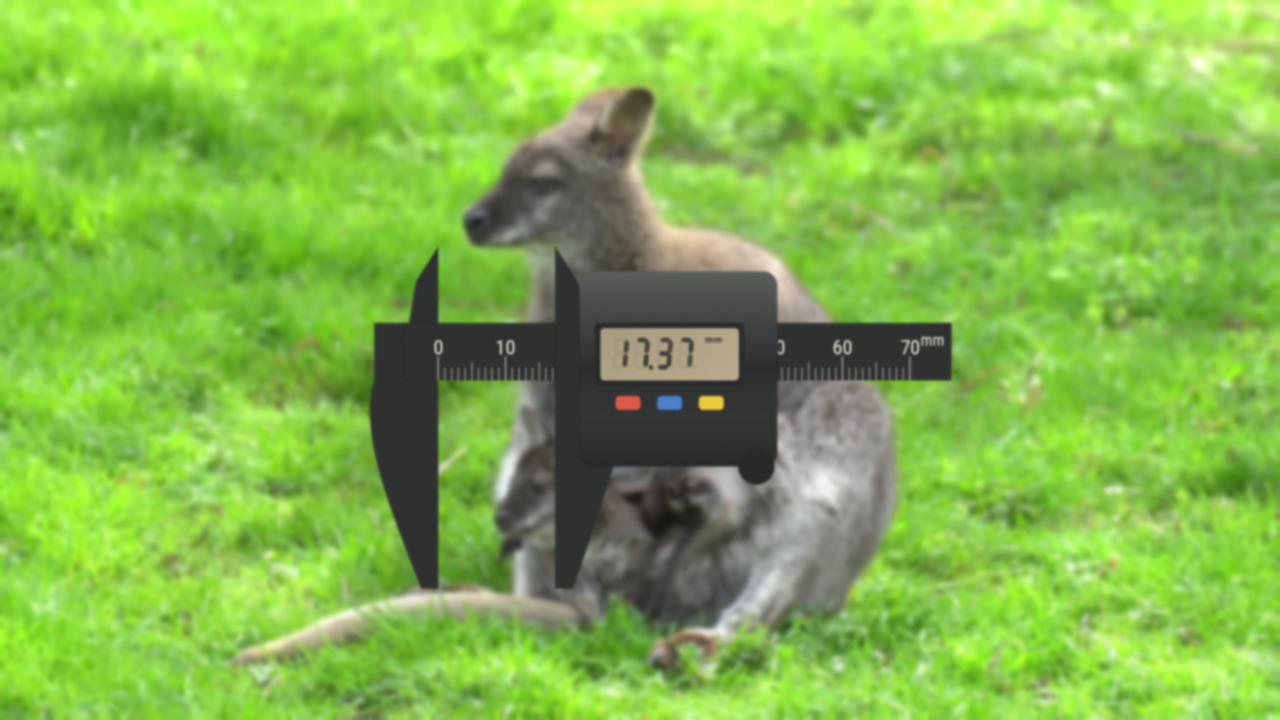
17.37 mm
